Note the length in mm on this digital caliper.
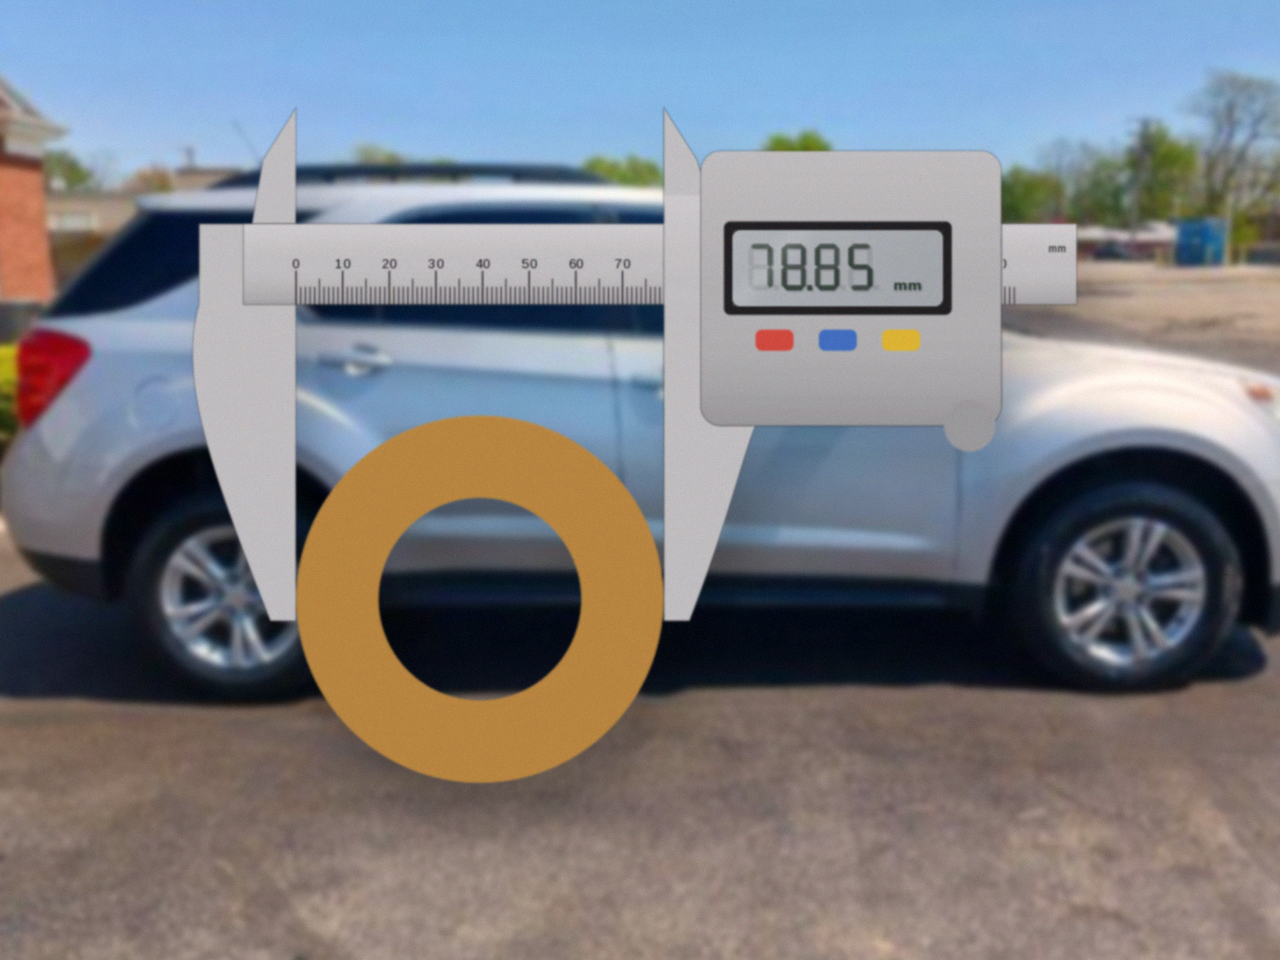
78.85 mm
